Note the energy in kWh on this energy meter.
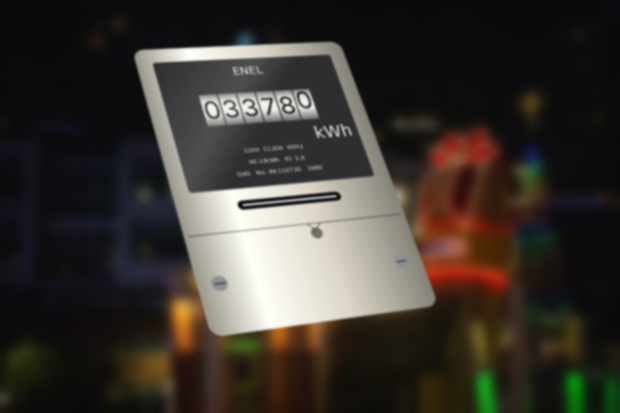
33780 kWh
